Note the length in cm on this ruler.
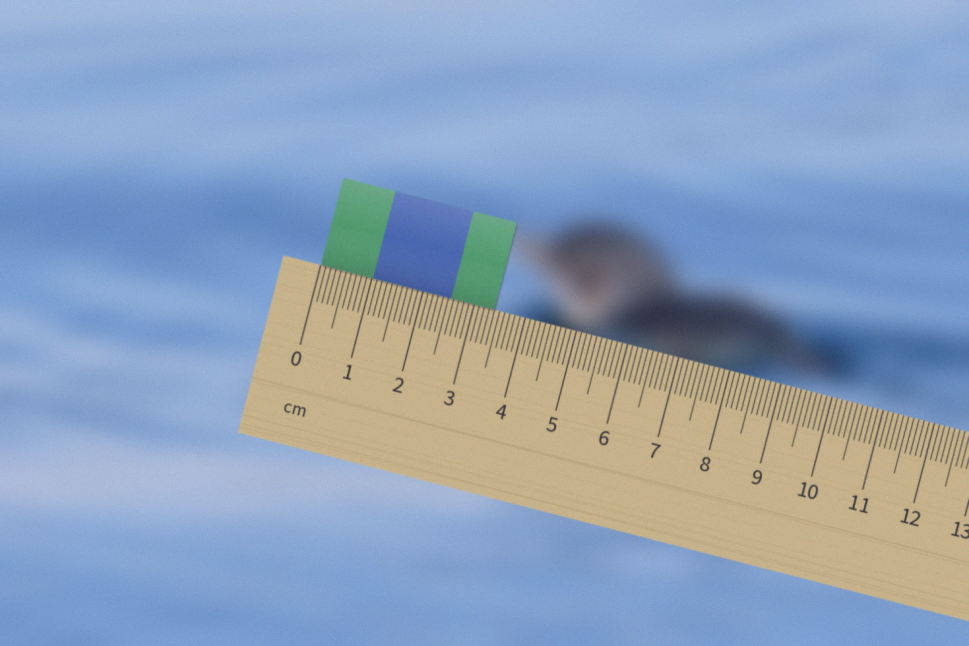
3.4 cm
